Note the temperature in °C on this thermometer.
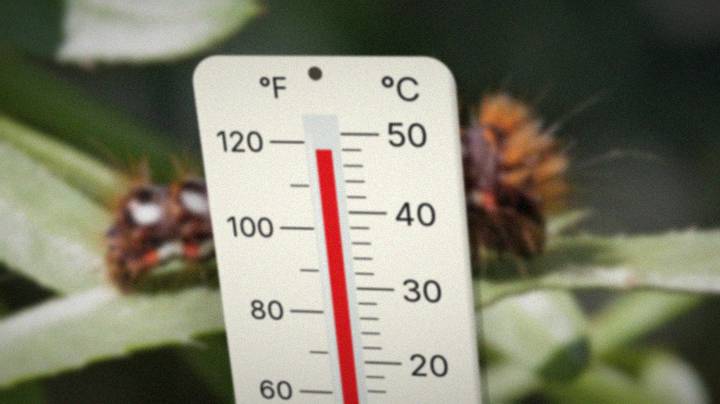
48 °C
